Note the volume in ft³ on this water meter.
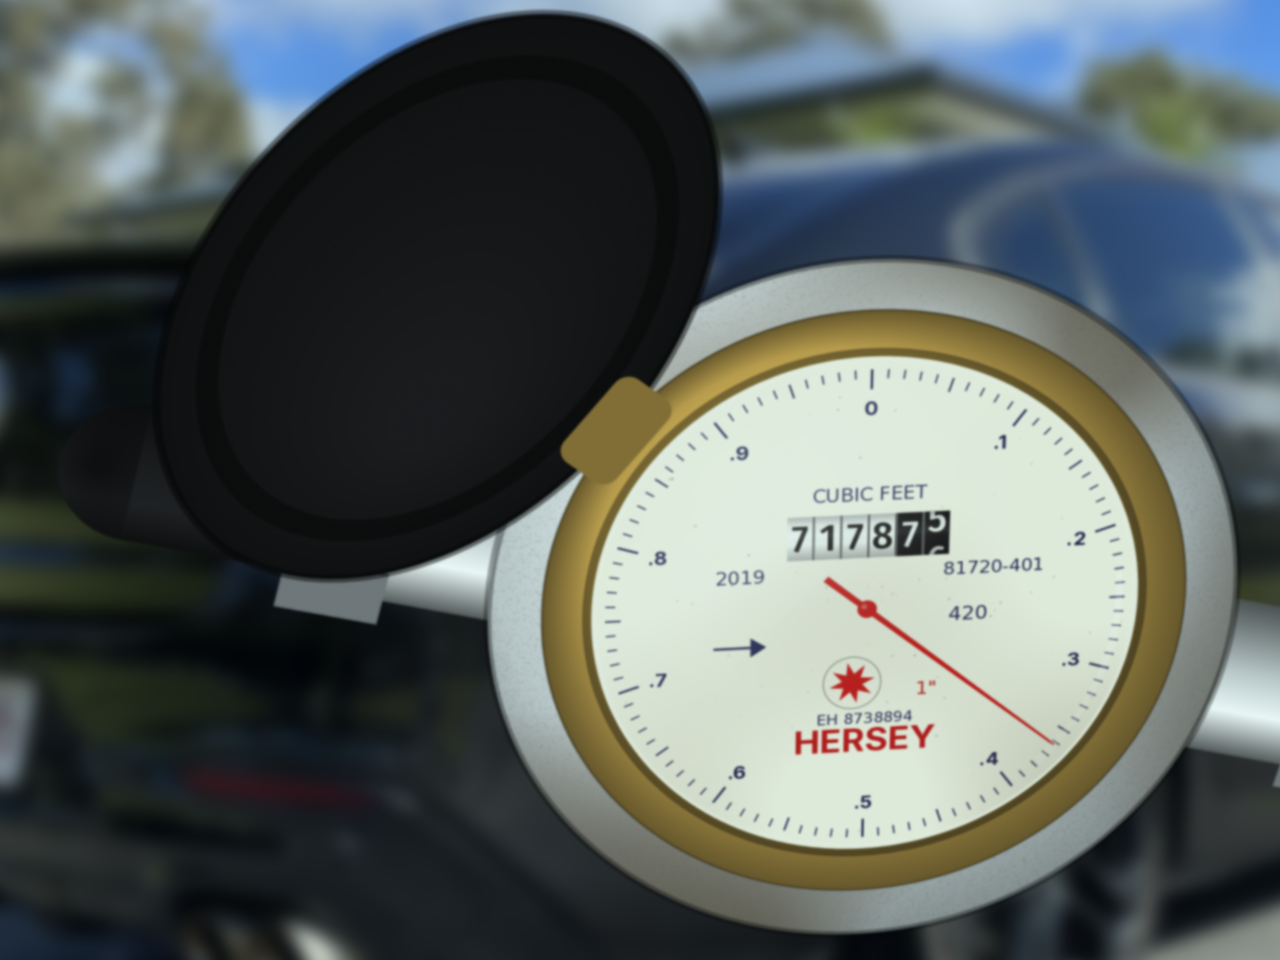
717875.36 ft³
